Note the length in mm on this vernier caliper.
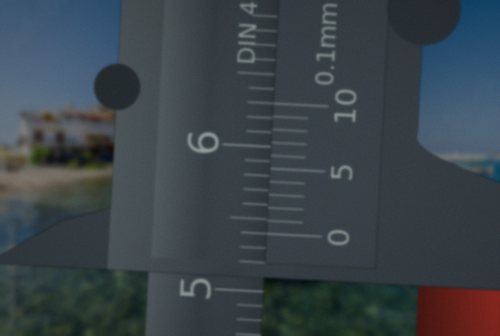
54.0 mm
